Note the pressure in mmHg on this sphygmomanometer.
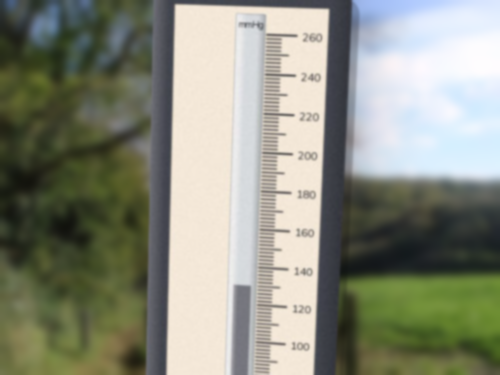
130 mmHg
